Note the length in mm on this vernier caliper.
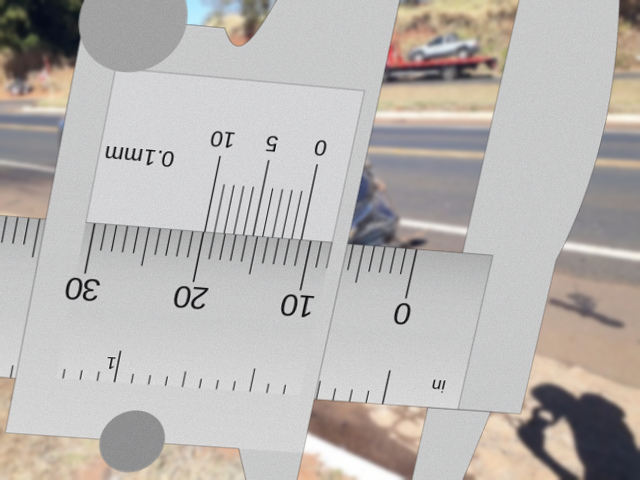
10.9 mm
